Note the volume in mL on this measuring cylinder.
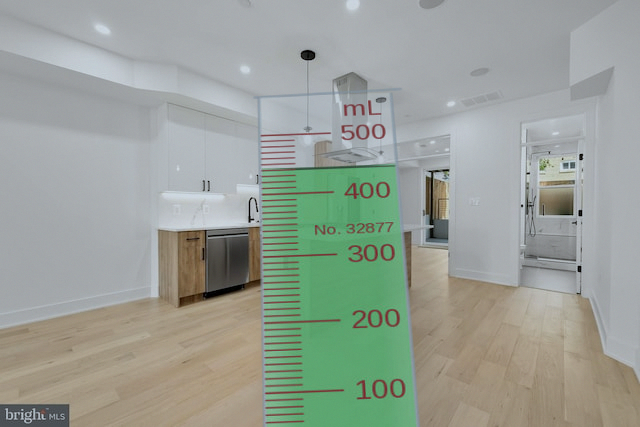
440 mL
